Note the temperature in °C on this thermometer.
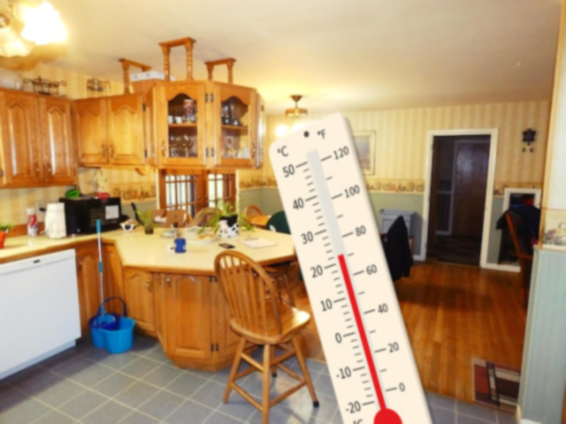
22 °C
